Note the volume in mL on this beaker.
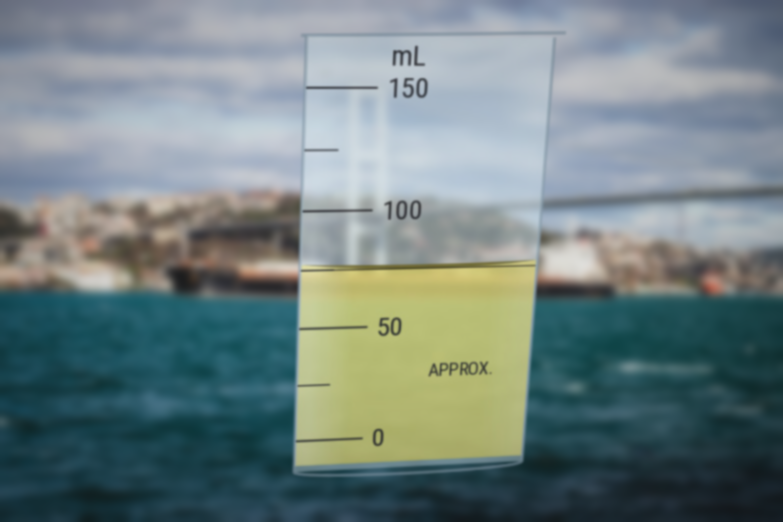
75 mL
